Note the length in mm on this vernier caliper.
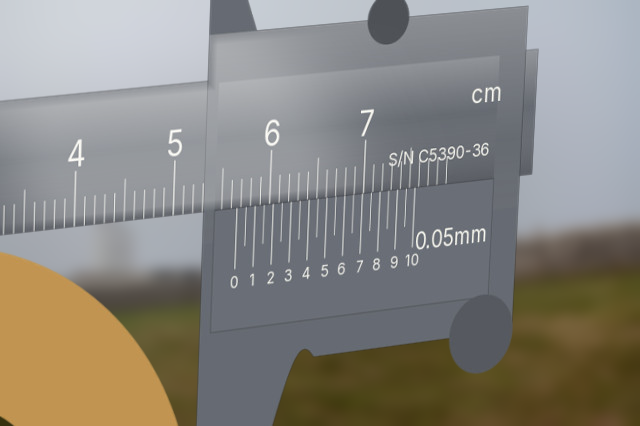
56.6 mm
